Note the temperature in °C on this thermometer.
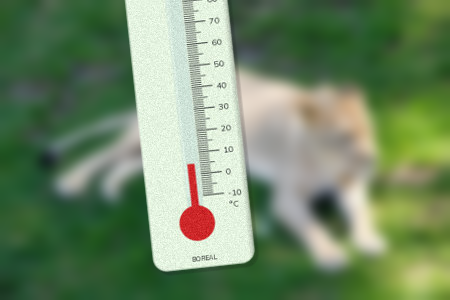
5 °C
